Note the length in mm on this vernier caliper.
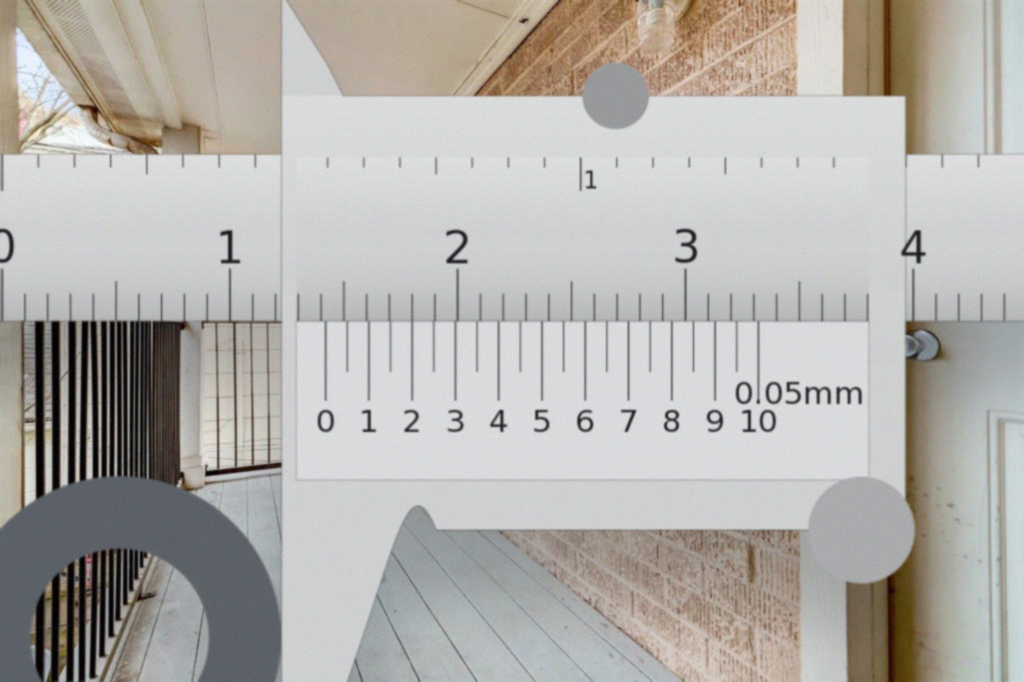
14.2 mm
